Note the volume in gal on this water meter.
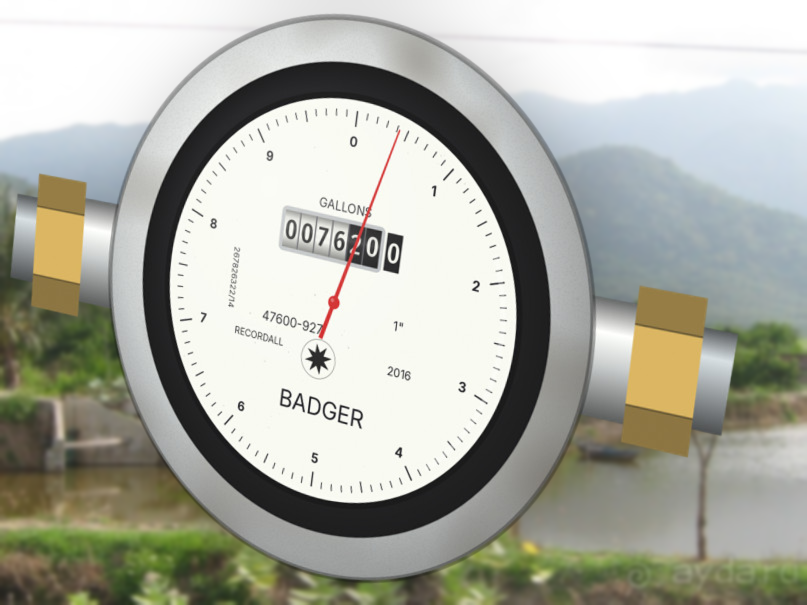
76200.4 gal
